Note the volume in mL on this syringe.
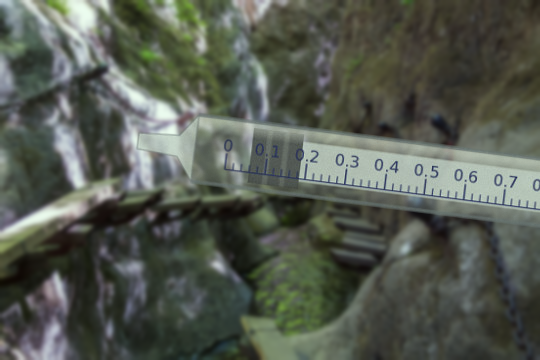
0.06 mL
